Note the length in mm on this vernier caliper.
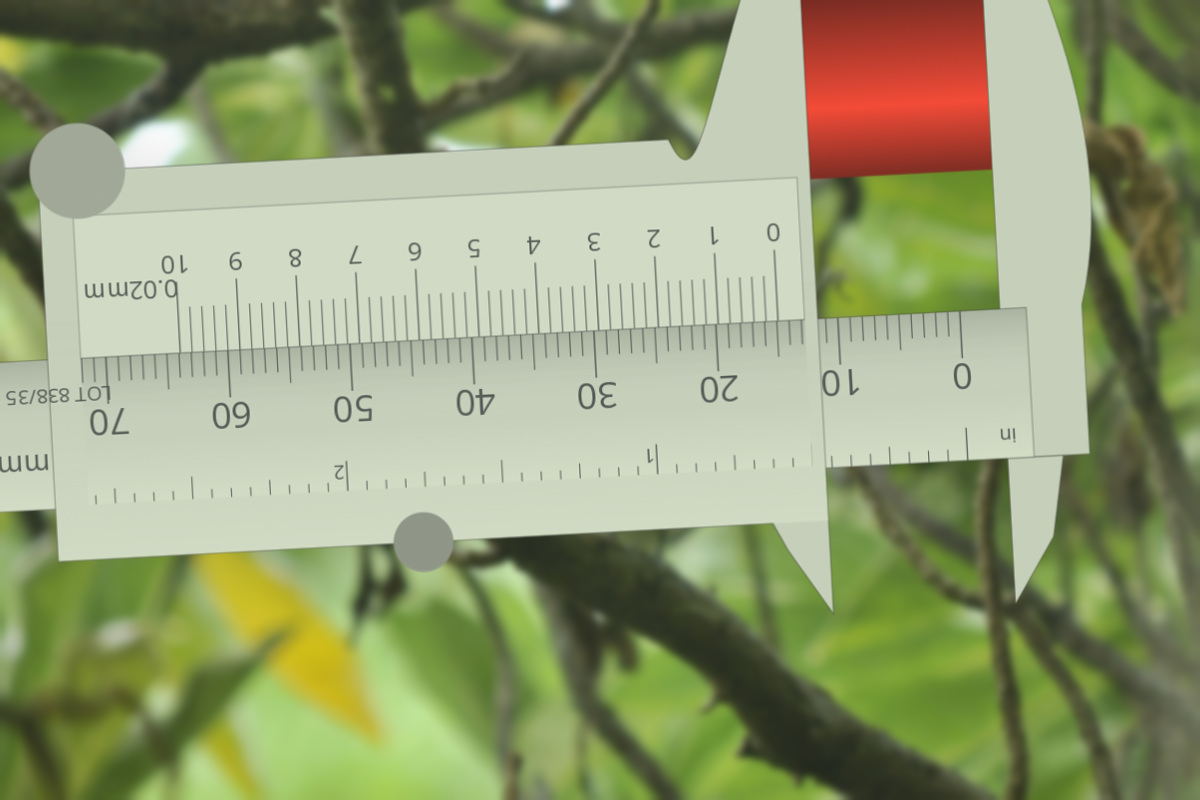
14.9 mm
